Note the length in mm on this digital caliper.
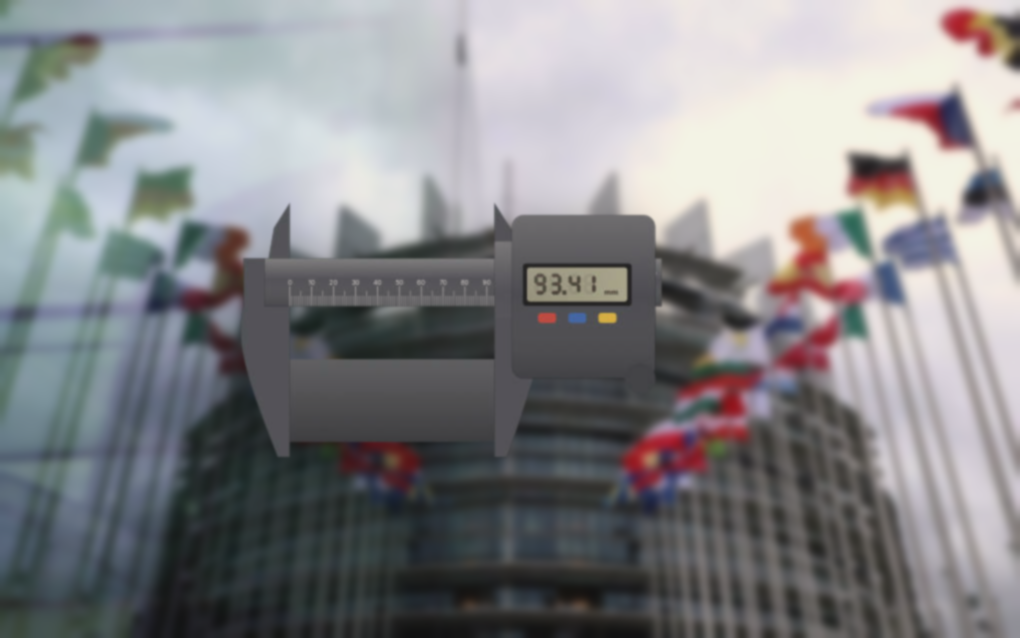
93.41 mm
